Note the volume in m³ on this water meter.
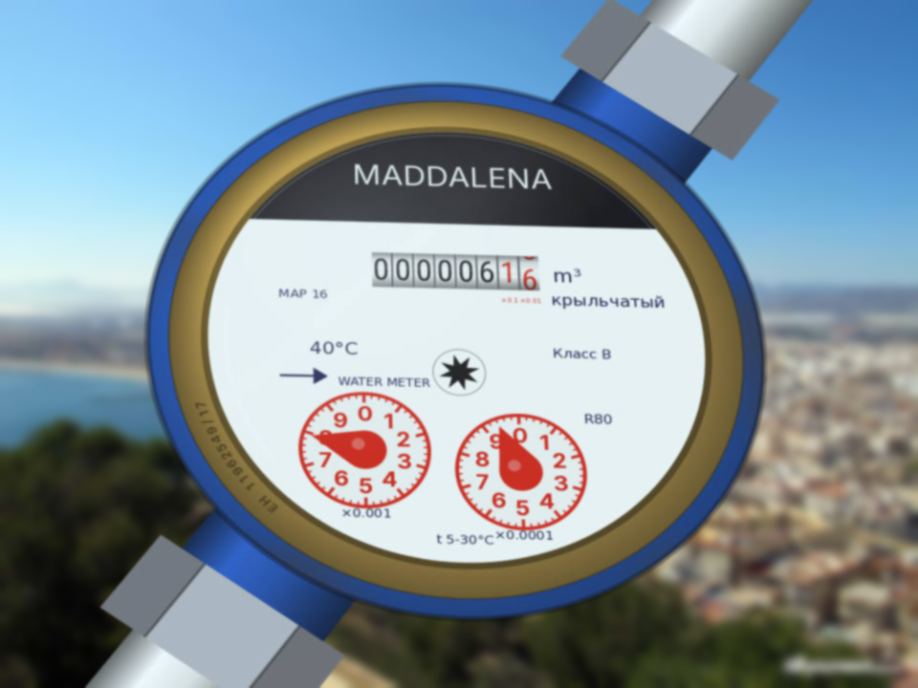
6.1579 m³
